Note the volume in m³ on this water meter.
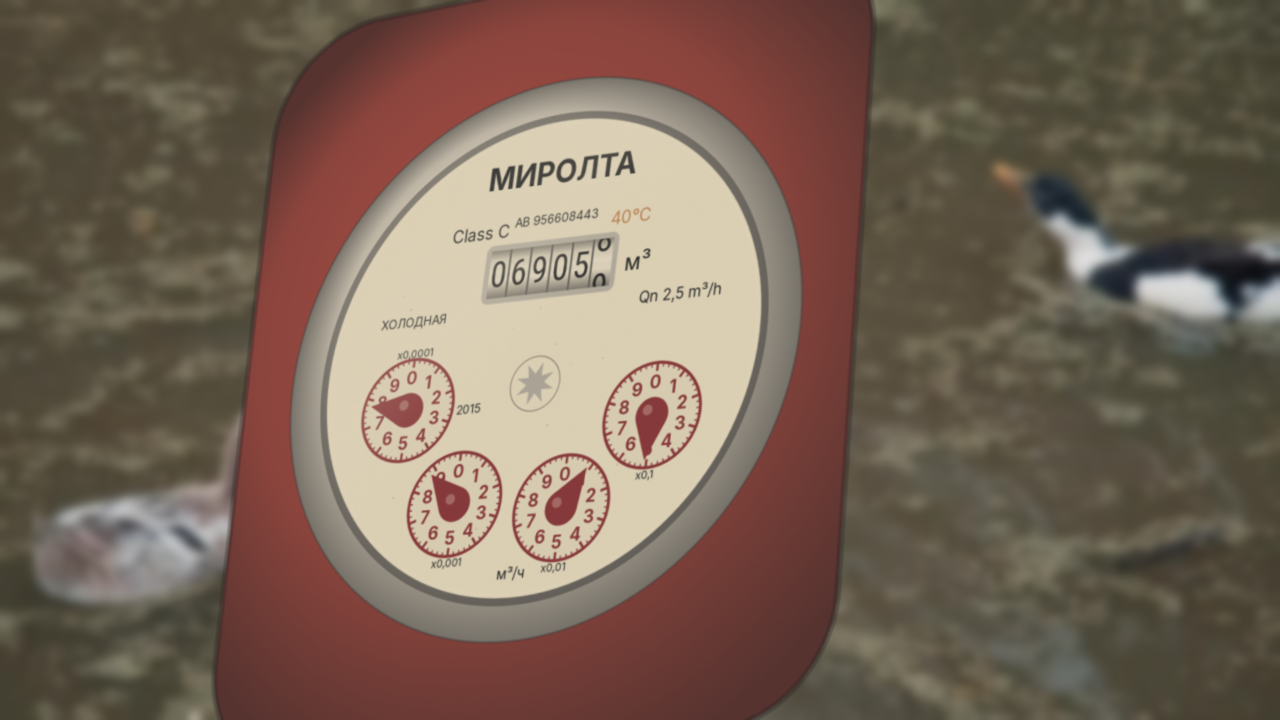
69058.5087 m³
